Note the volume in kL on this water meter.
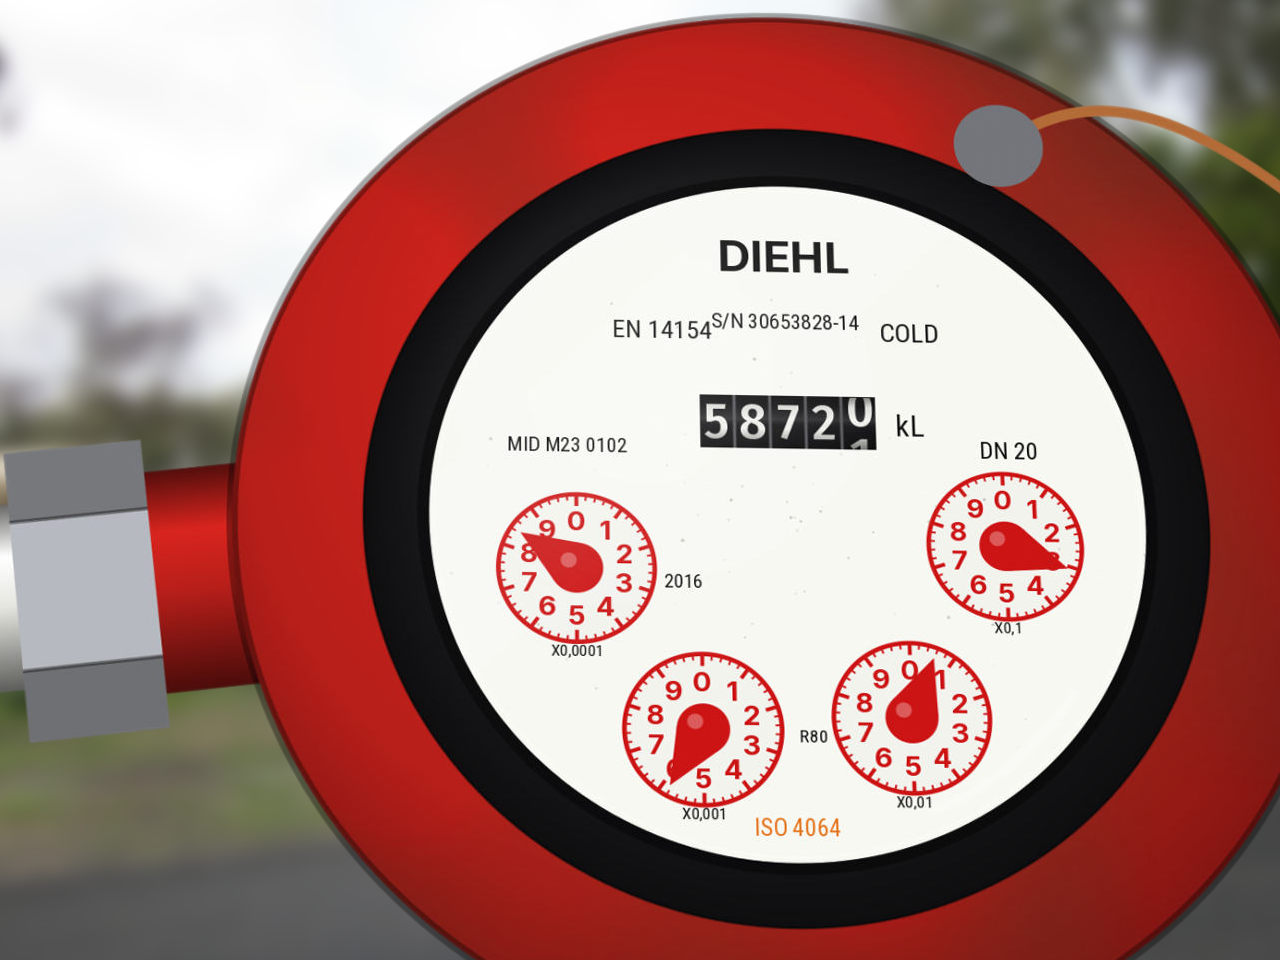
58720.3058 kL
